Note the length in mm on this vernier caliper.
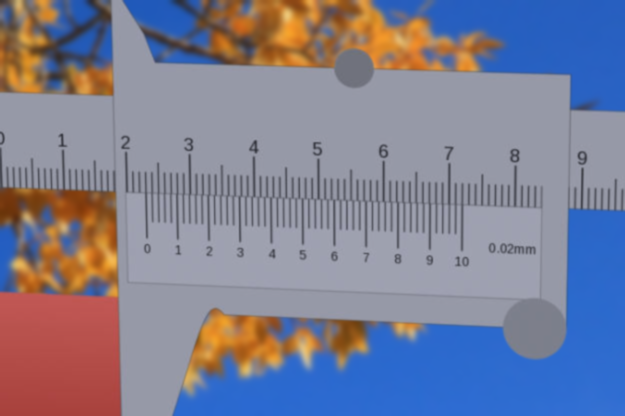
23.0 mm
